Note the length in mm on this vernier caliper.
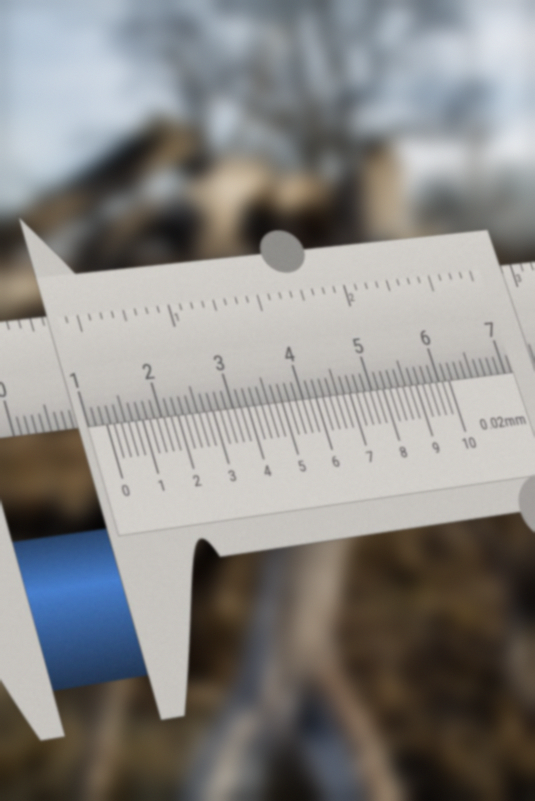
12.5 mm
